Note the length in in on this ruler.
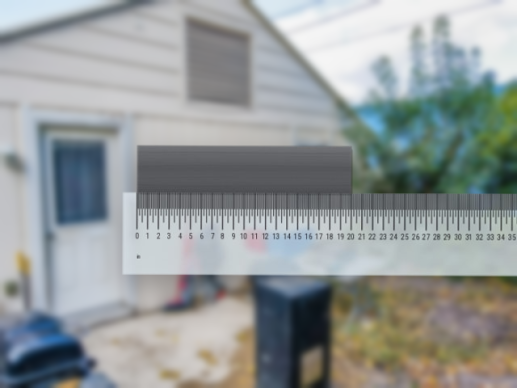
20 in
